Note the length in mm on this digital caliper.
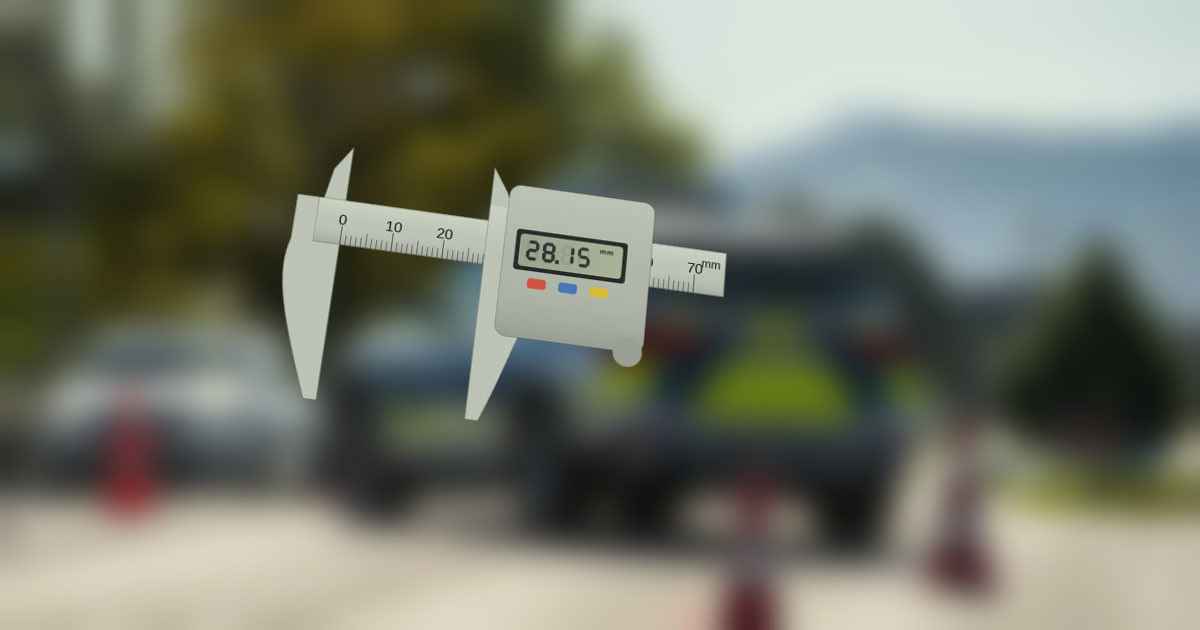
28.15 mm
